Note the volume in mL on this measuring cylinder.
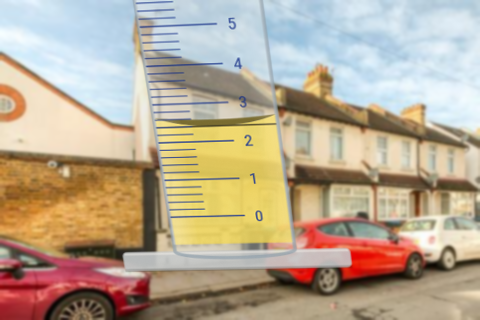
2.4 mL
